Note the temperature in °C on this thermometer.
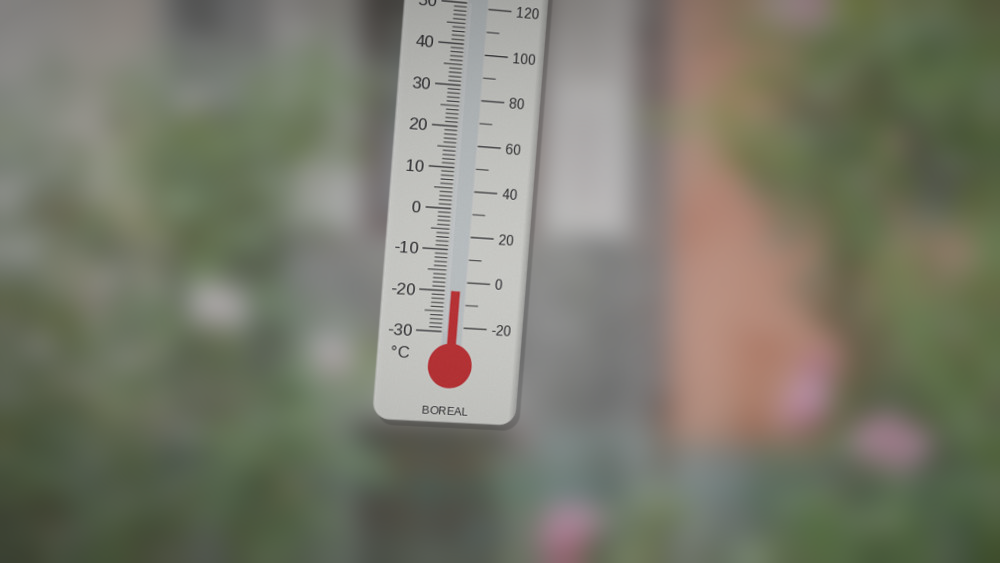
-20 °C
